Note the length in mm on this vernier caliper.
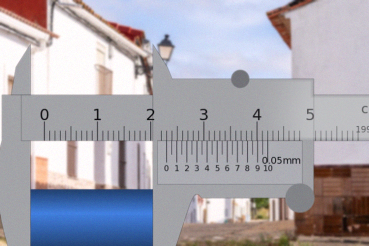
23.0 mm
